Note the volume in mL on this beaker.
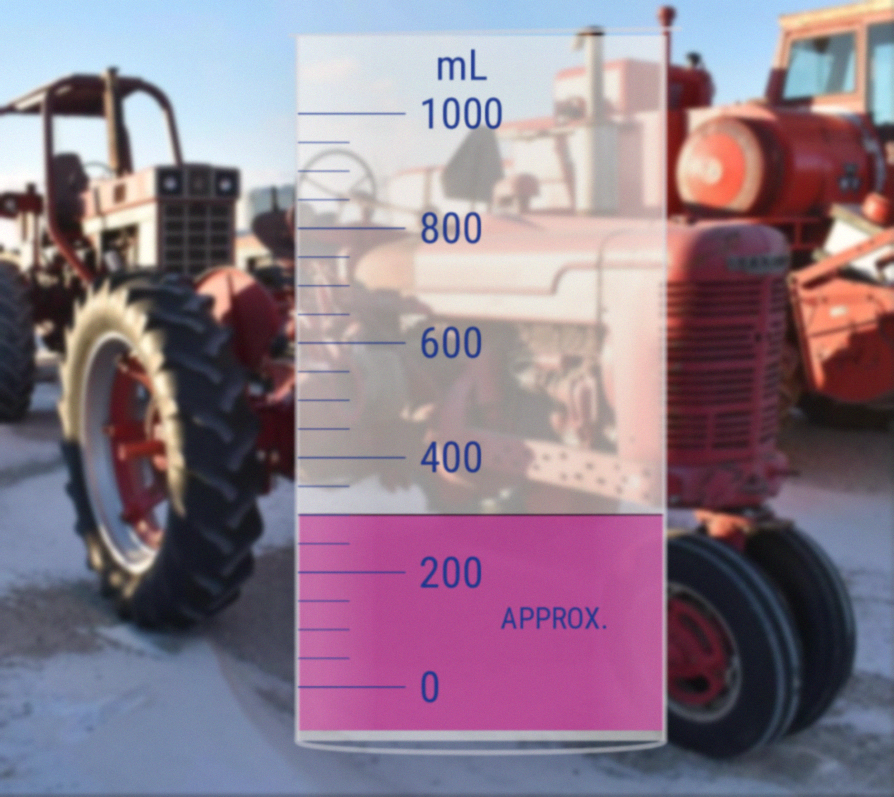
300 mL
